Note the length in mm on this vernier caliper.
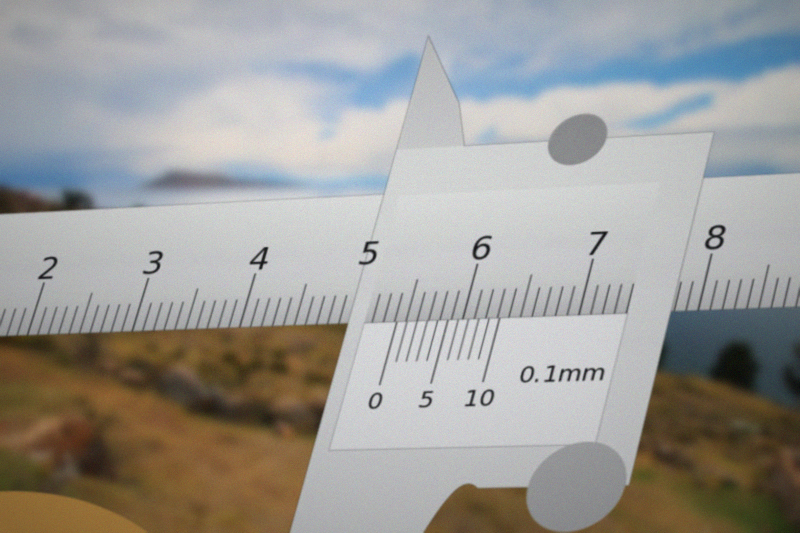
54.2 mm
